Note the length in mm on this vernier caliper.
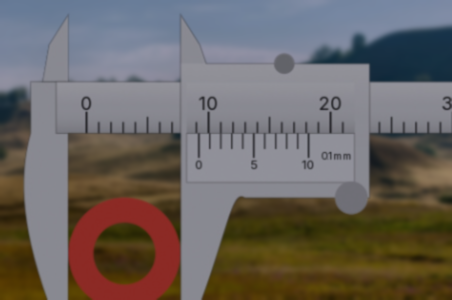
9.2 mm
